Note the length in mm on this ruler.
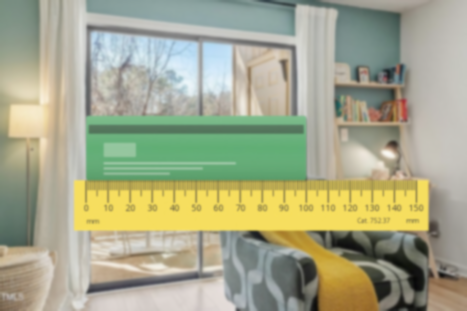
100 mm
